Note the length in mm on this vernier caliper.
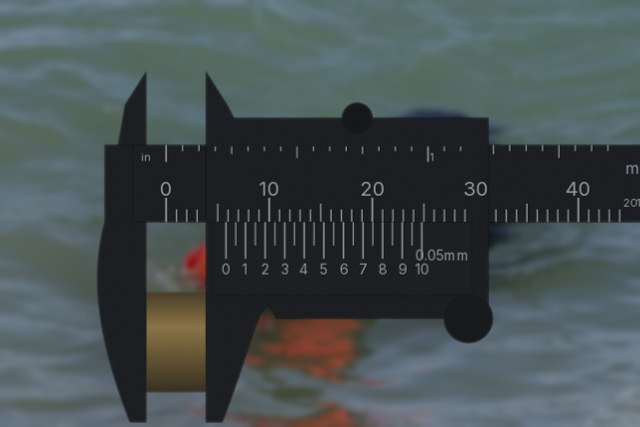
5.8 mm
